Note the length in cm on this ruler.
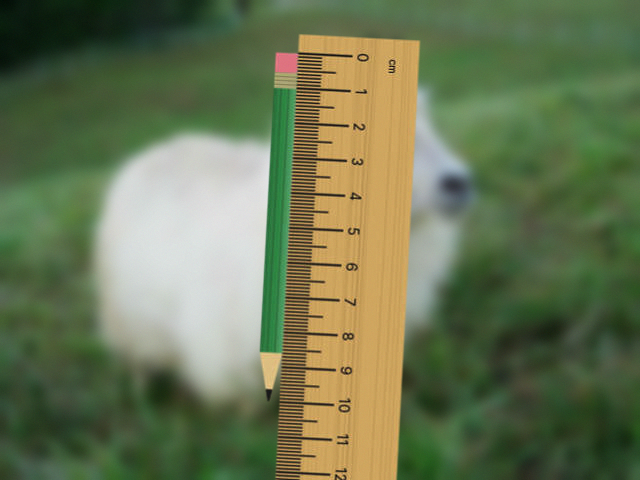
10 cm
